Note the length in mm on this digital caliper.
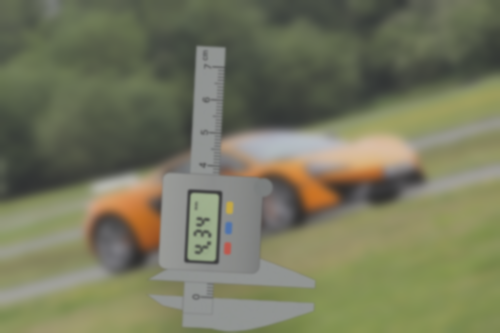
4.34 mm
